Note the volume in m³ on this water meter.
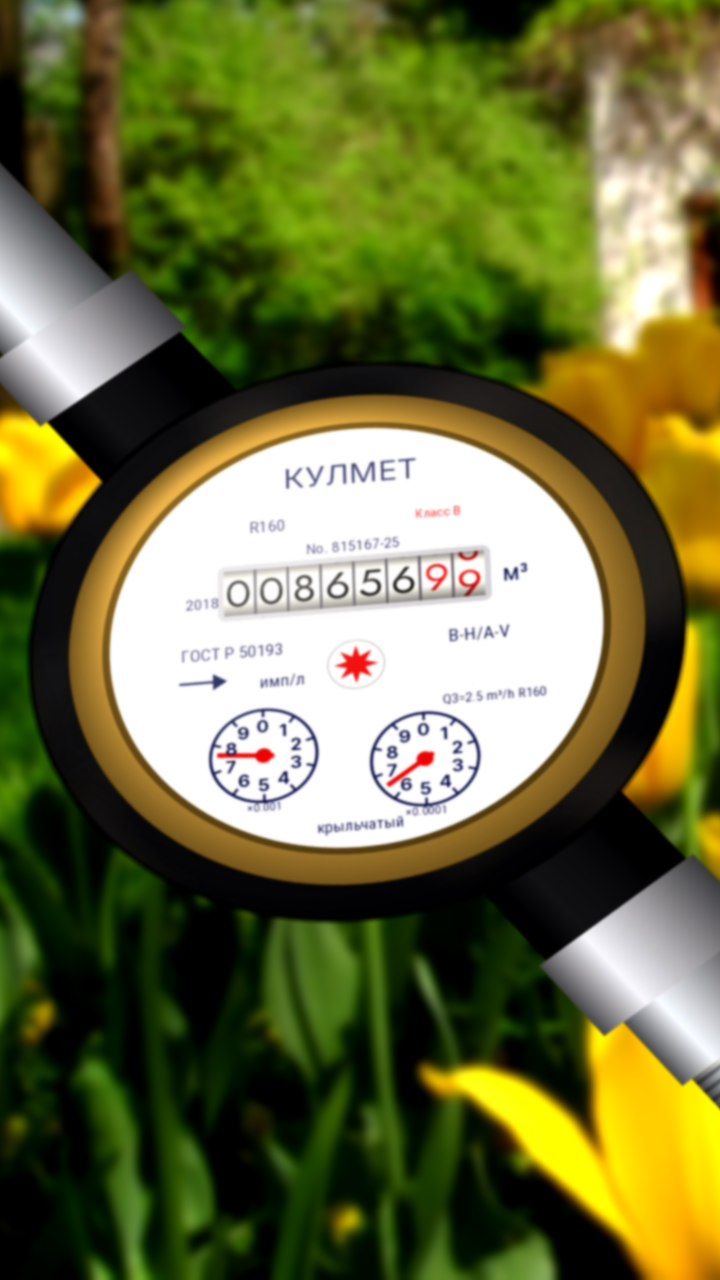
8656.9876 m³
